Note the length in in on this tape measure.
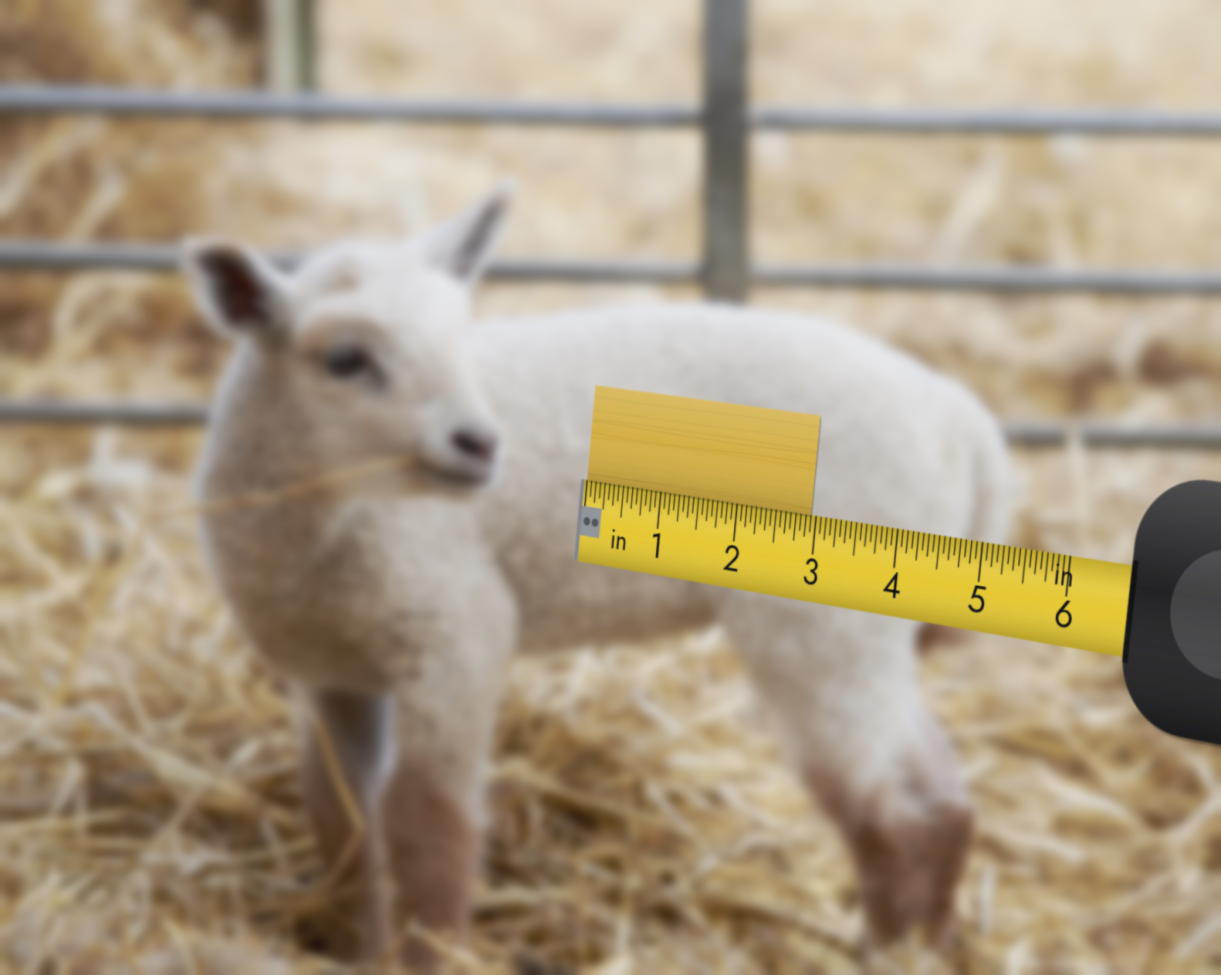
2.9375 in
